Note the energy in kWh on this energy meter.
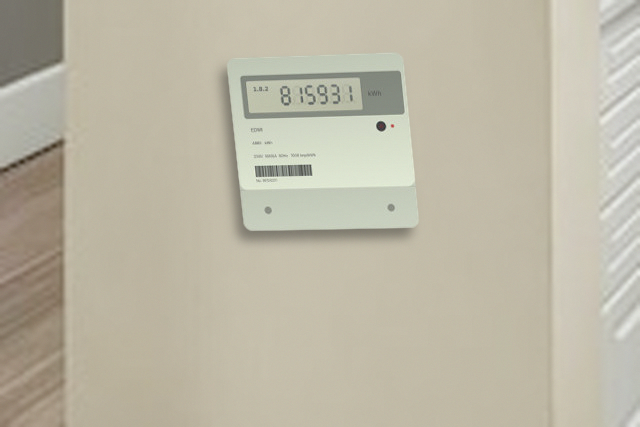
815931 kWh
